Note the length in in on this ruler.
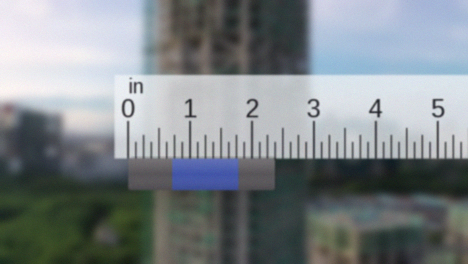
2.375 in
